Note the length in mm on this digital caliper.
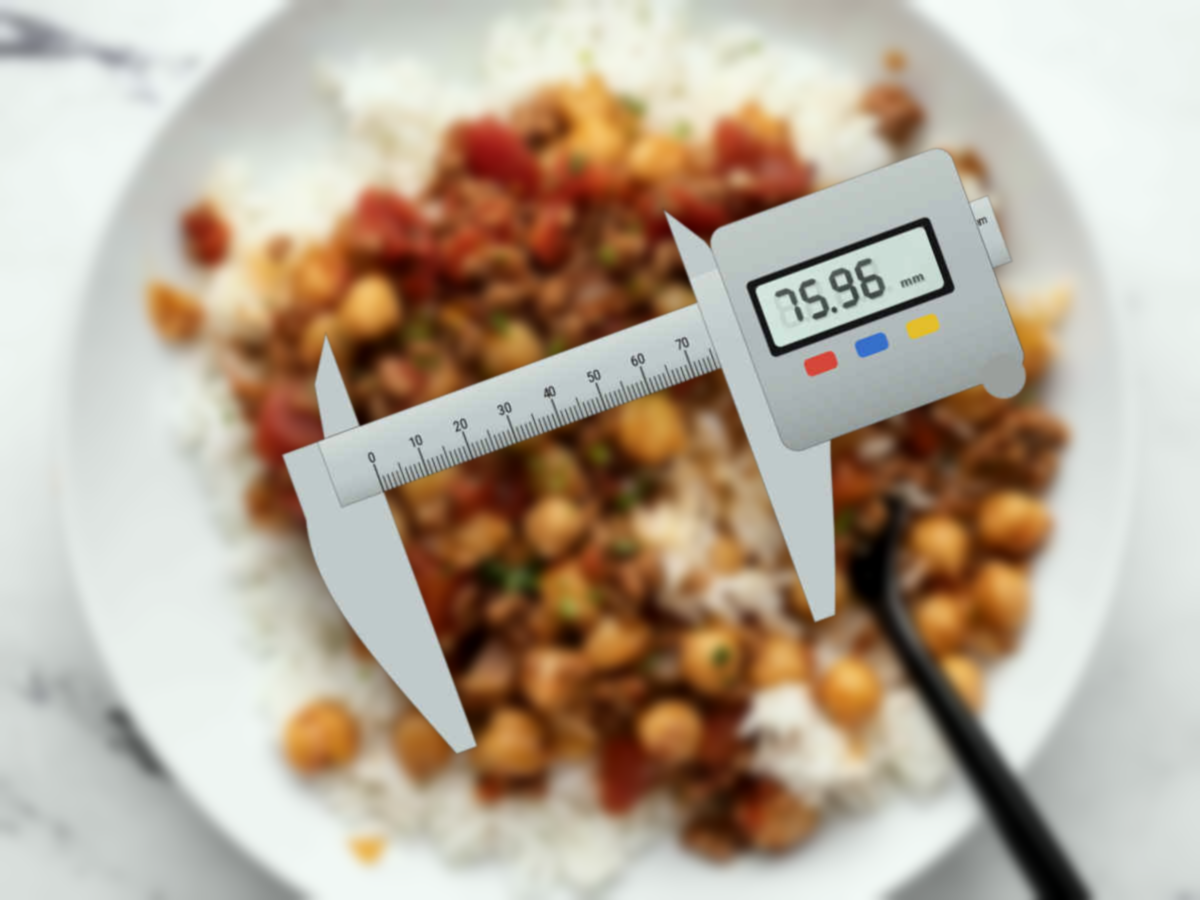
75.96 mm
